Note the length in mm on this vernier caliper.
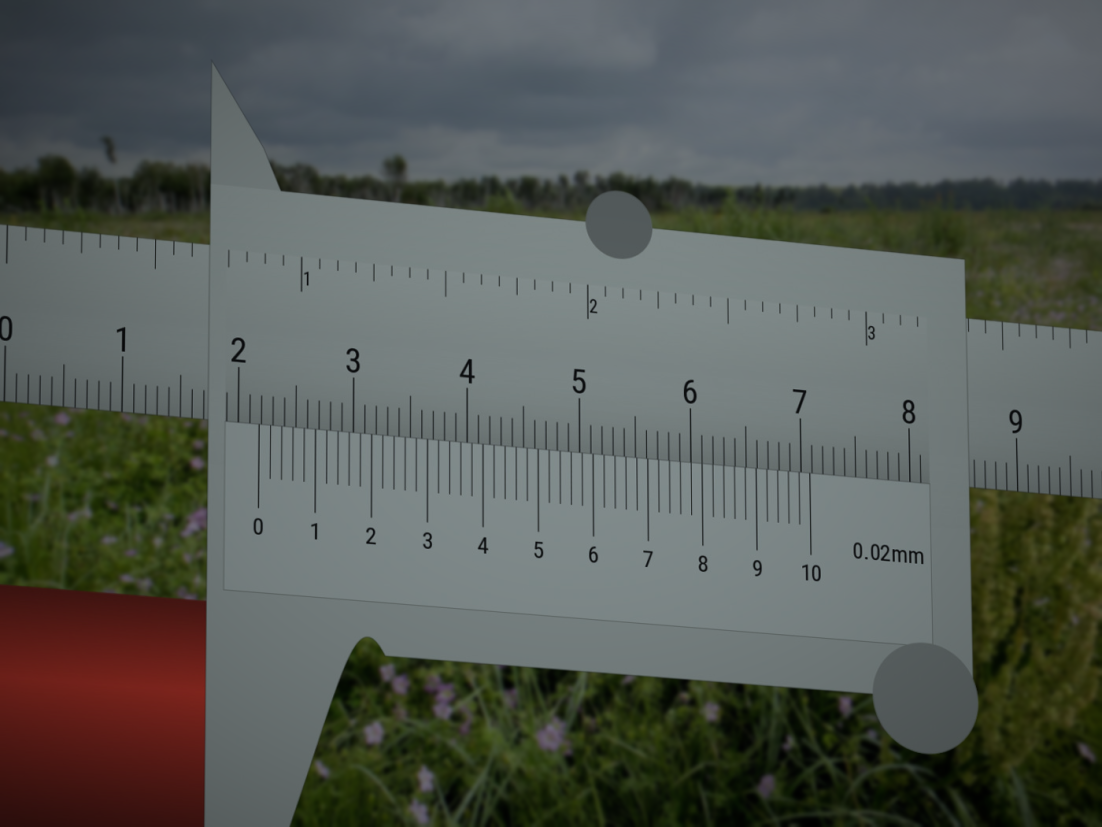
21.8 mm
